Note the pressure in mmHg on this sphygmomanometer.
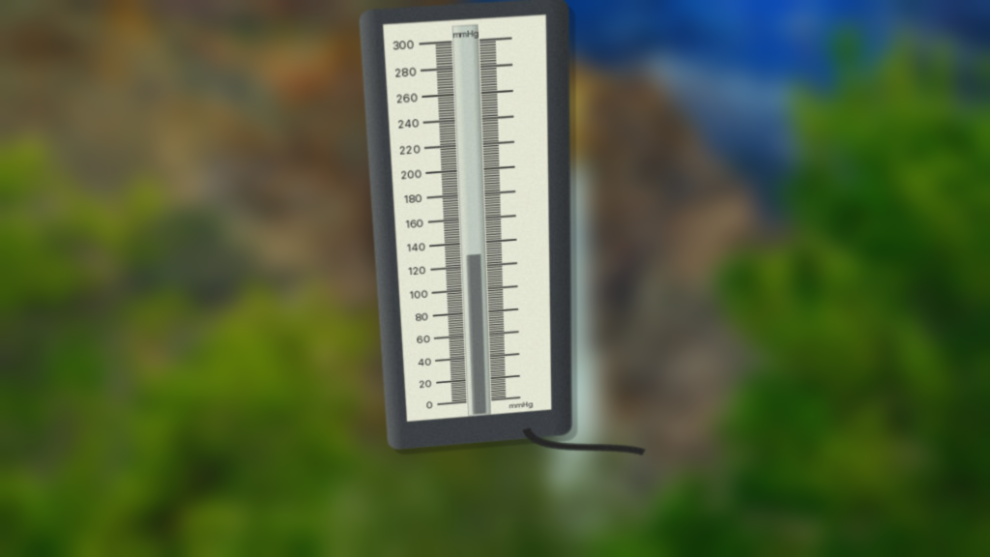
130 mmHg
